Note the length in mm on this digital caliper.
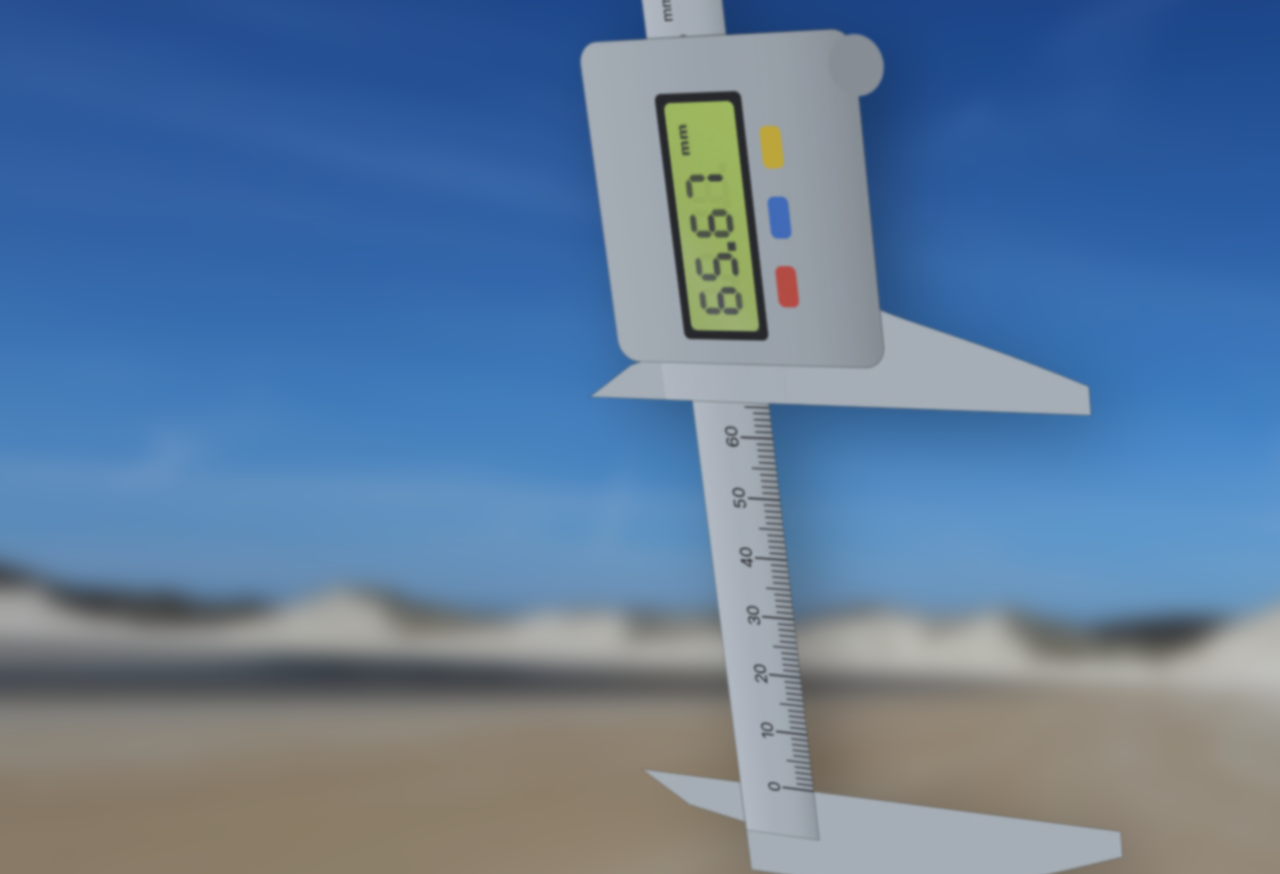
65.67 mm
